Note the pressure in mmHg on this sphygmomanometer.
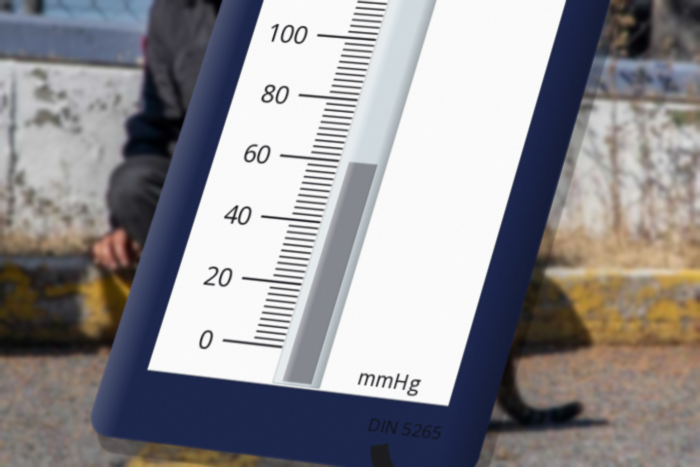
60 mmHg
